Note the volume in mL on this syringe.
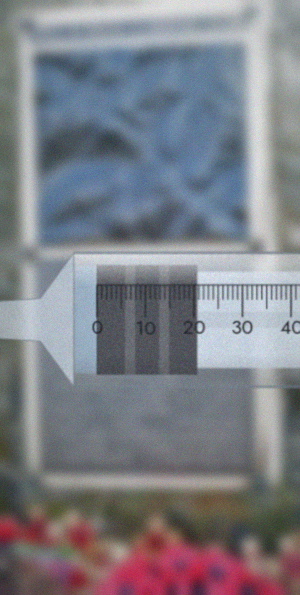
0 mL
